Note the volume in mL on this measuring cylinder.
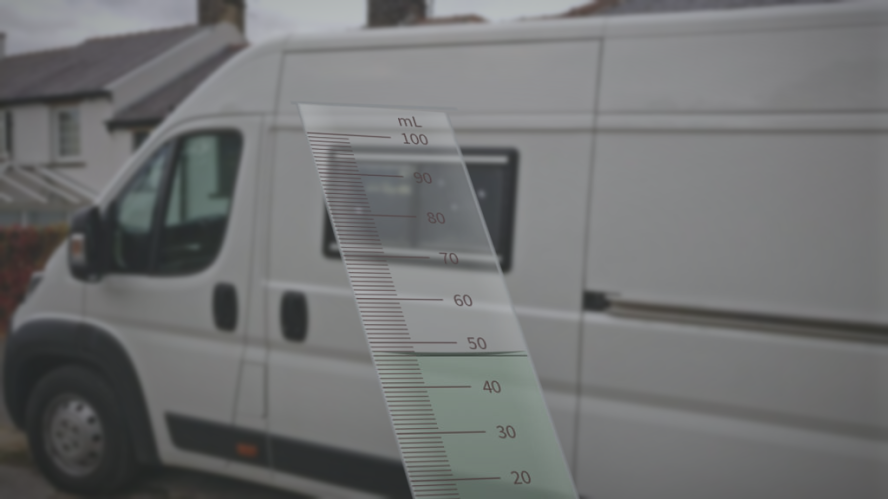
47 mL
